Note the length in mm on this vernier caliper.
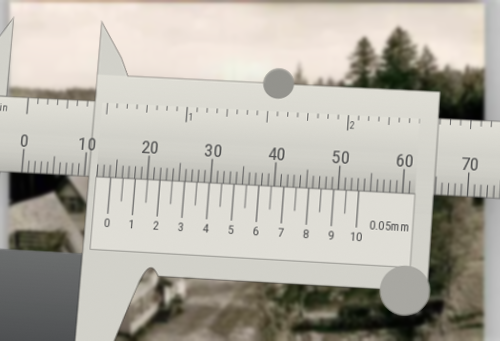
14.2 mm
